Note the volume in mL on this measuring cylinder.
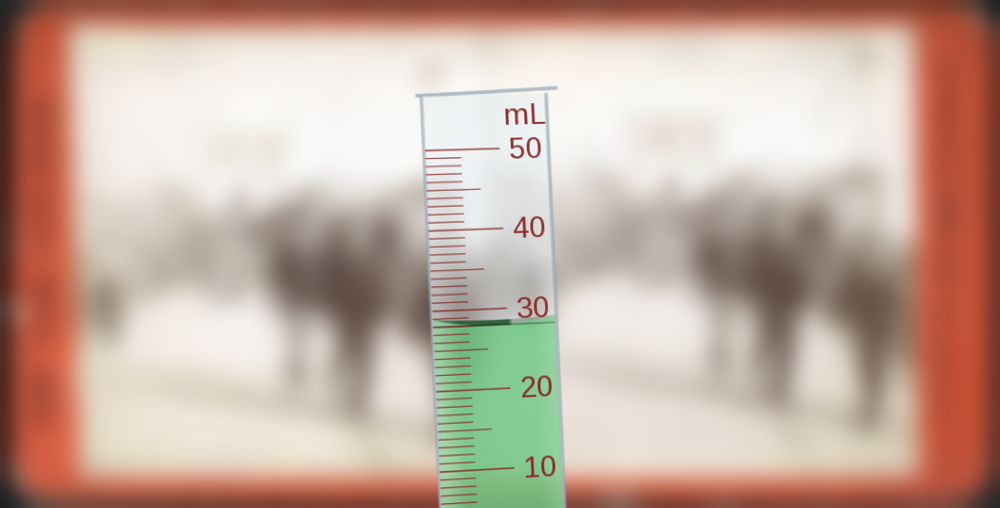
28 mL
